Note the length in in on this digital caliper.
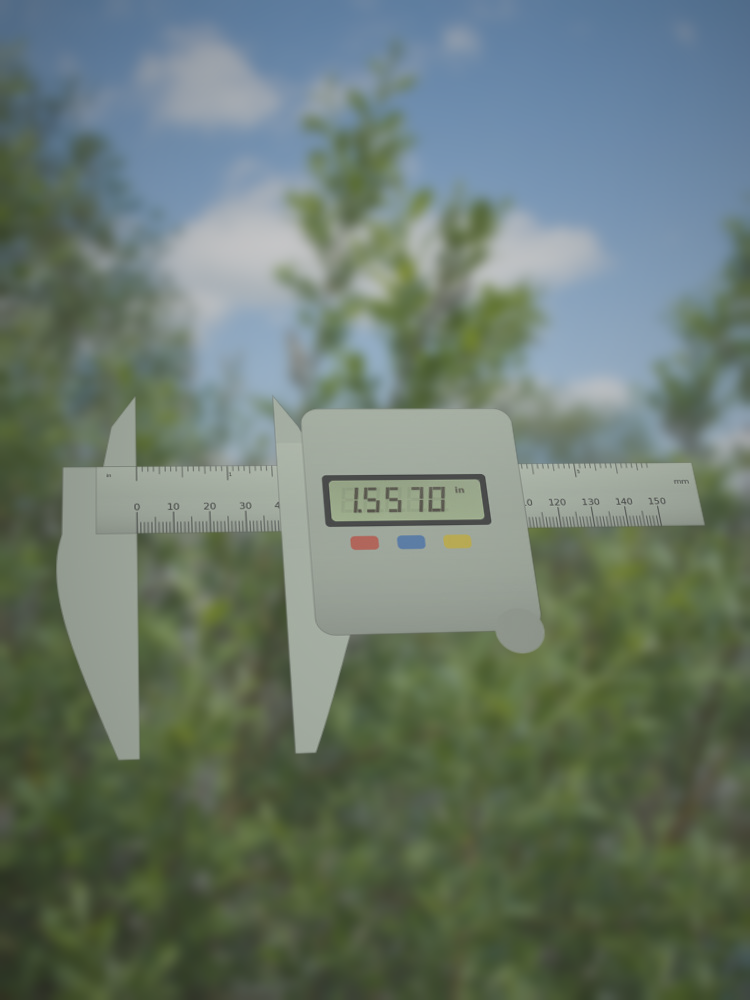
1.5570 in
